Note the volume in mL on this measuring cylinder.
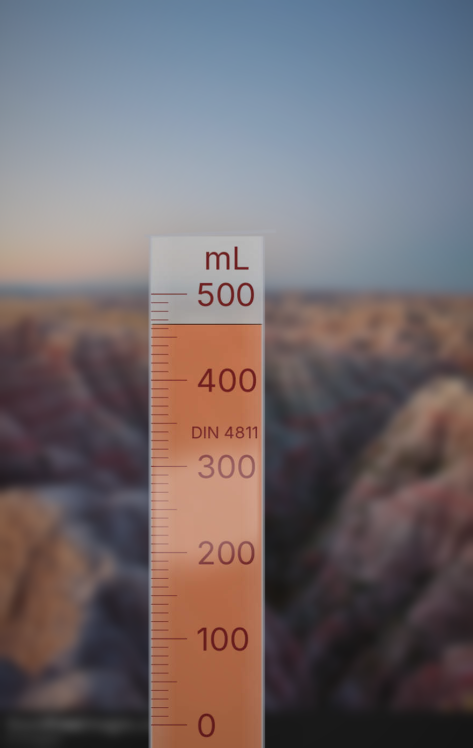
465 mL
